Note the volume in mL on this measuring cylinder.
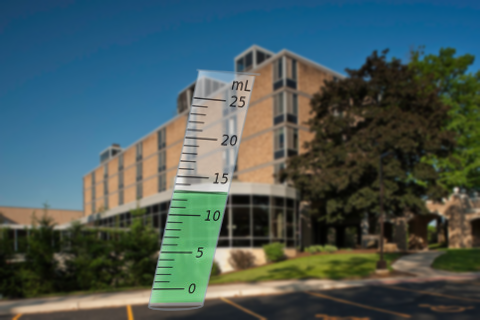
13 mL
